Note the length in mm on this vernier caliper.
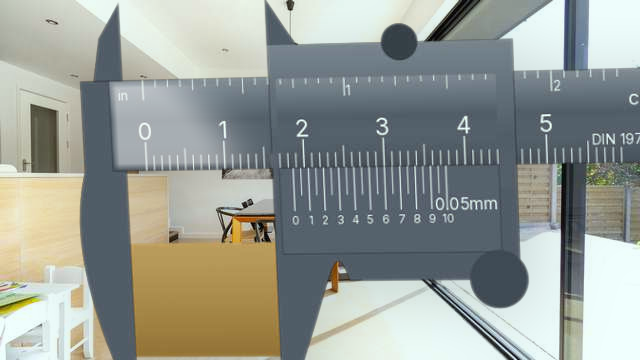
18.6 mm
